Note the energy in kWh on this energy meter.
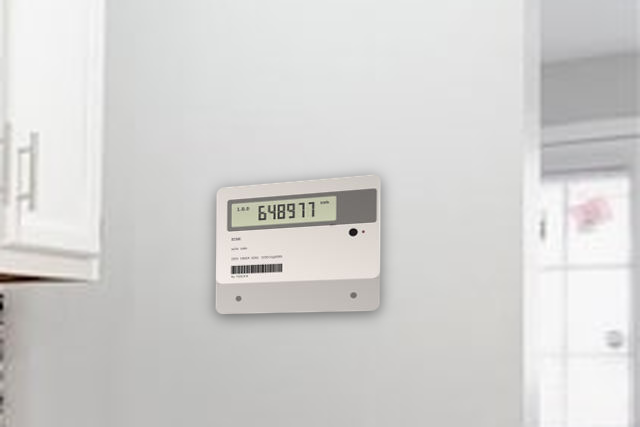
648977 kWh
